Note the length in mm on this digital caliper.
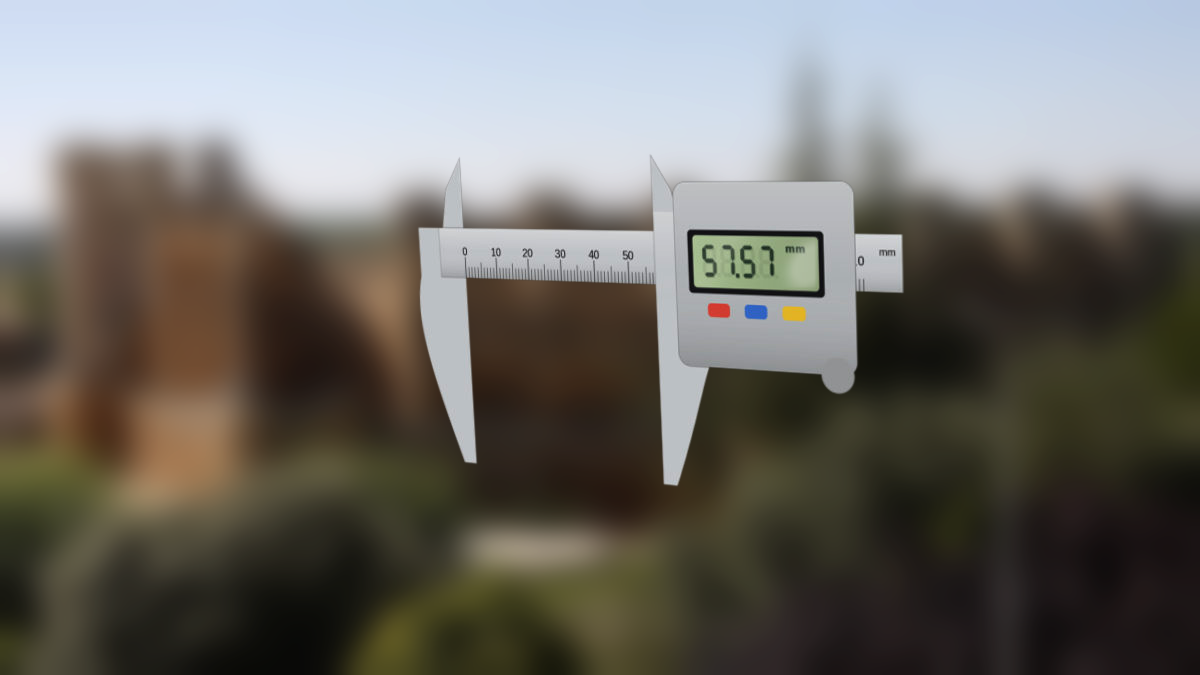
57.57 mm
